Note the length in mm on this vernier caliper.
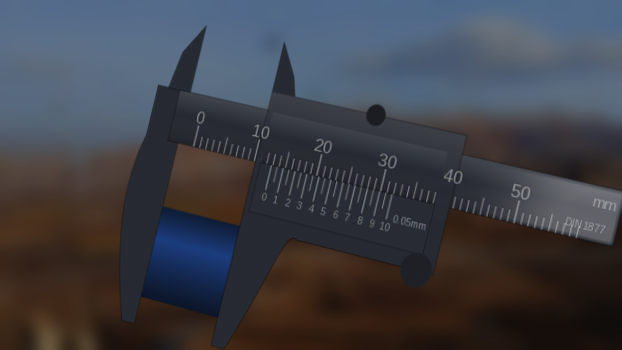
12.8 mm
